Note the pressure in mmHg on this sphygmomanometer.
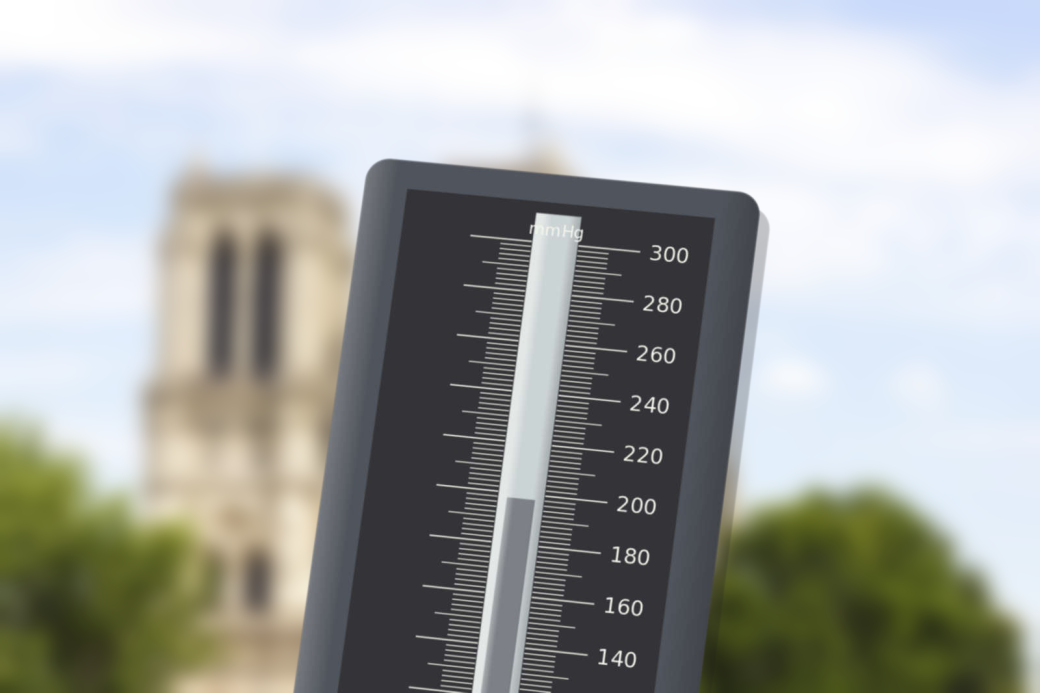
198 mmHg
